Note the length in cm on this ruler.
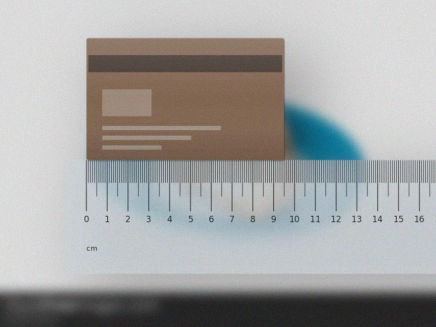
9.5 cm
